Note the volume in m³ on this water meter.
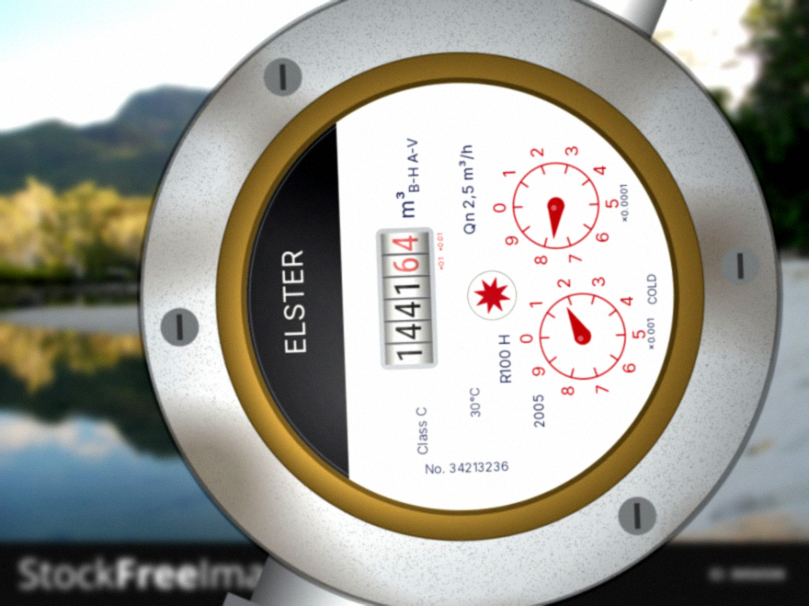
1441.6417 m³
